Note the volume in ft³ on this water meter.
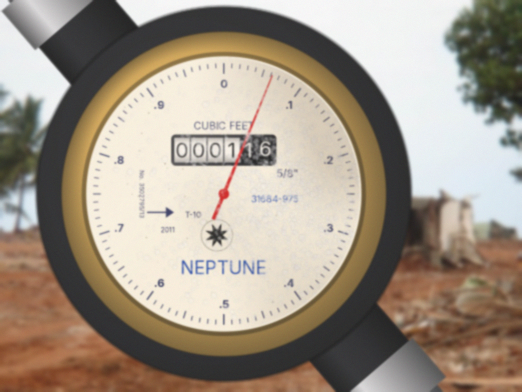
116.06 ft³
